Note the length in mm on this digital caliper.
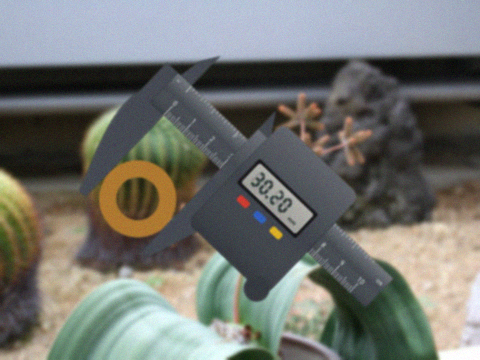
30.20 mm
